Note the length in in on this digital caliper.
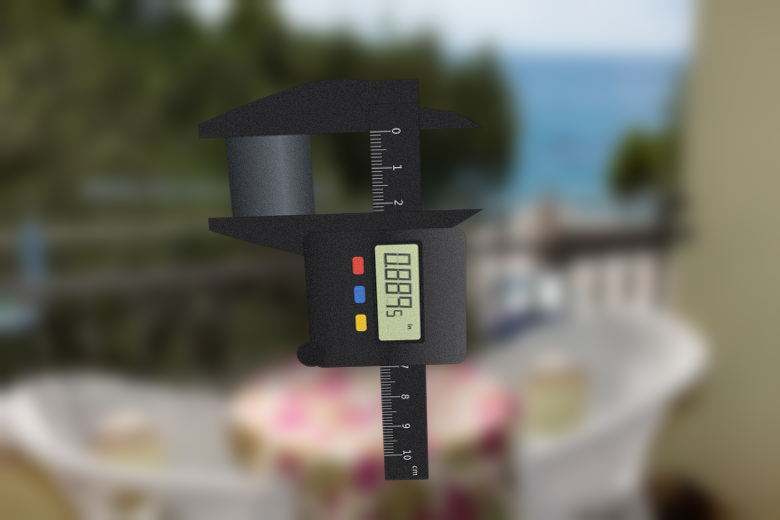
0.8895 in
